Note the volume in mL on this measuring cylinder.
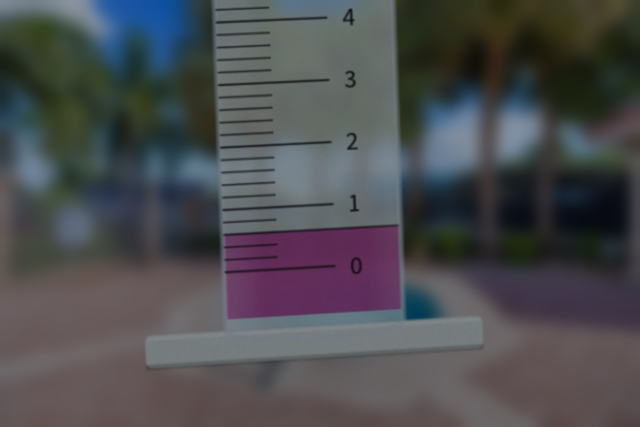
0.6 mL
